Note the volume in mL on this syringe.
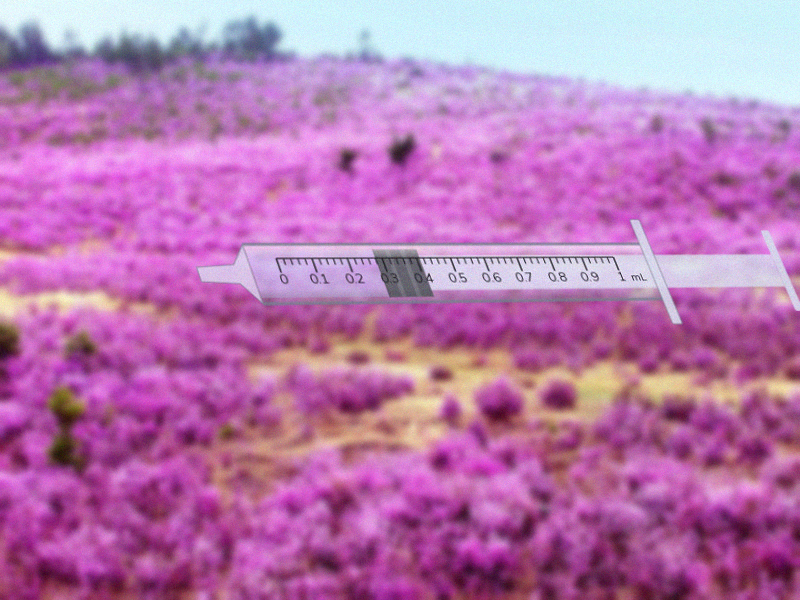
0.28 mL
